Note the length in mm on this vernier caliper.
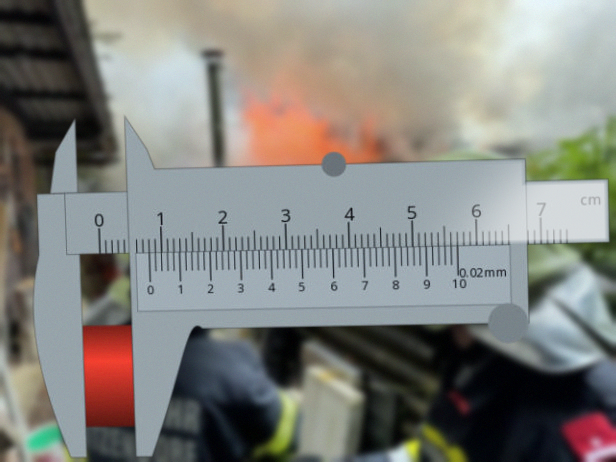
8.0 mm
